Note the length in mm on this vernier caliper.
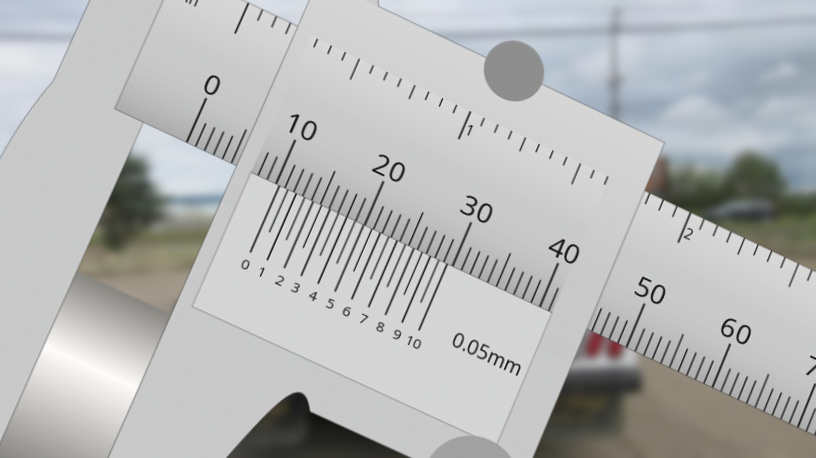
10.4 mm
